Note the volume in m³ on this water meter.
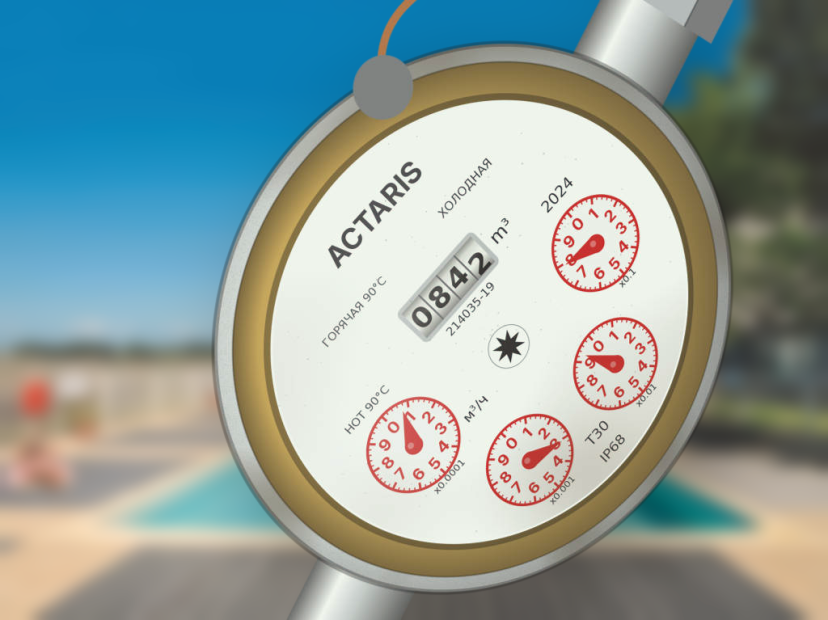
841.7930 m³
